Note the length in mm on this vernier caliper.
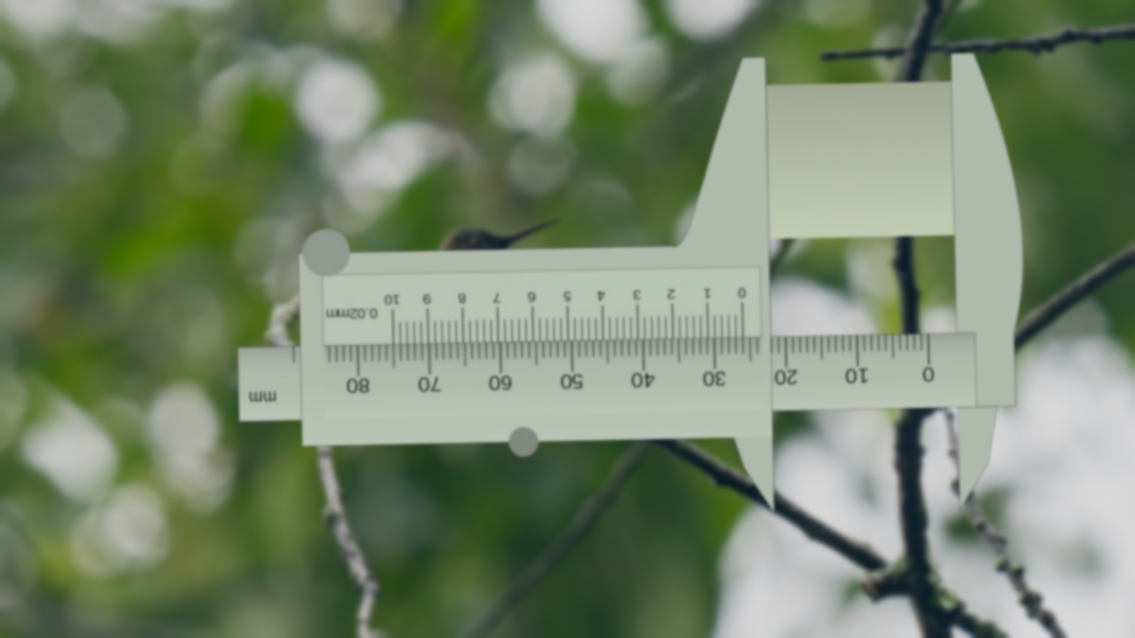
26.0 mm
